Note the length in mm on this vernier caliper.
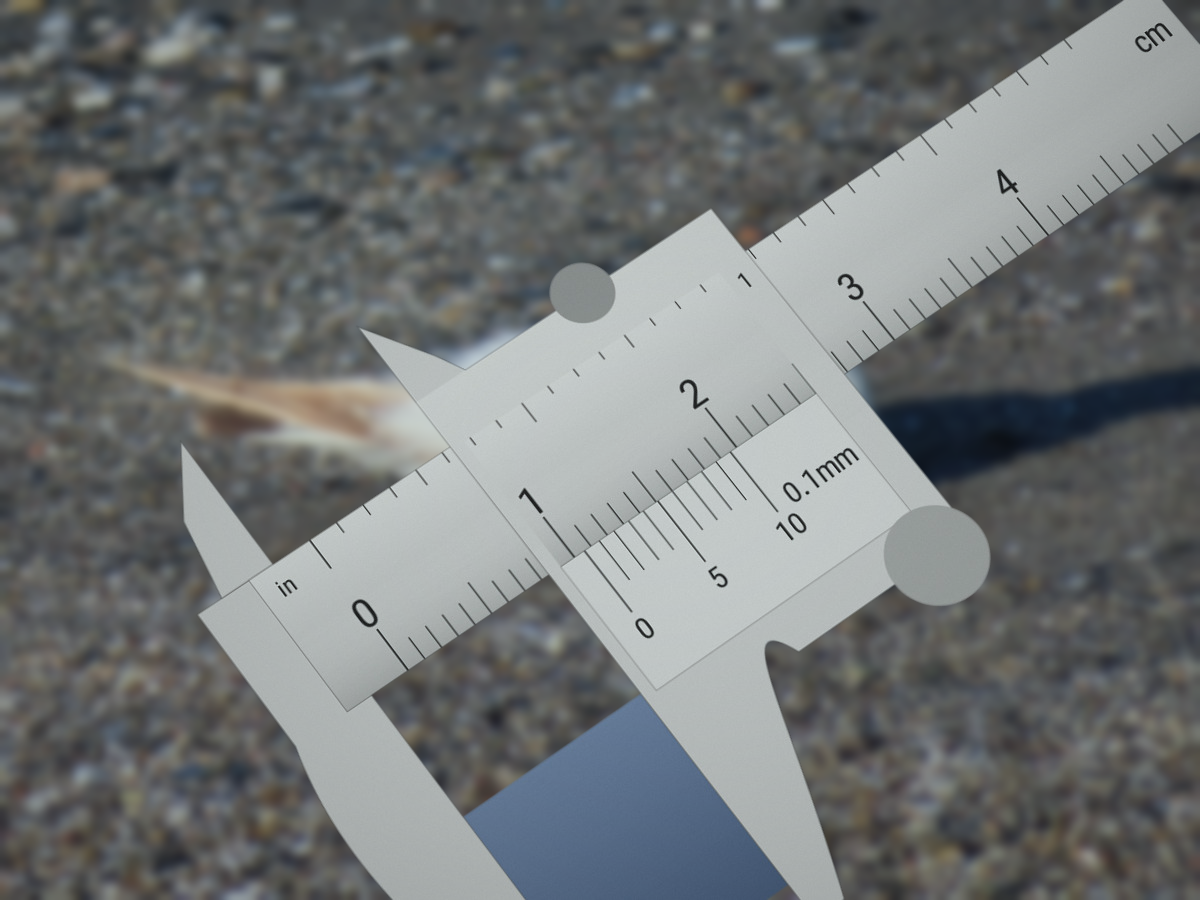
10.6 mm
